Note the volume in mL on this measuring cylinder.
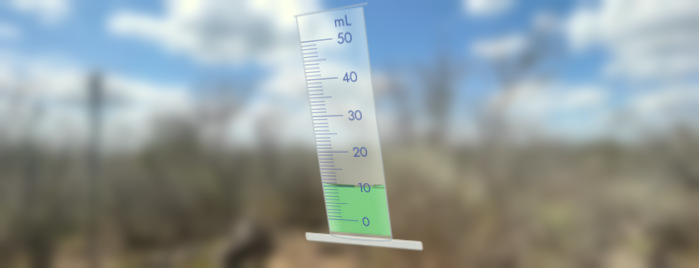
10 mL
